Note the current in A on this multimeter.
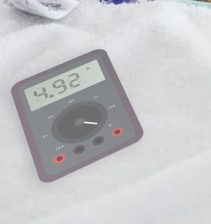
4.92 A
